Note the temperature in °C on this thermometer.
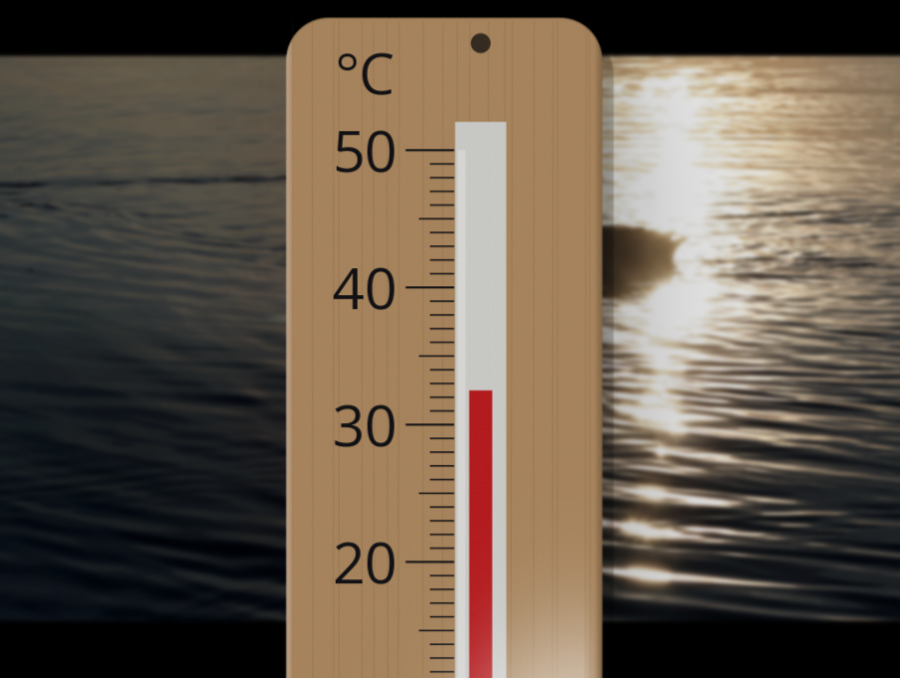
32.5 °C
